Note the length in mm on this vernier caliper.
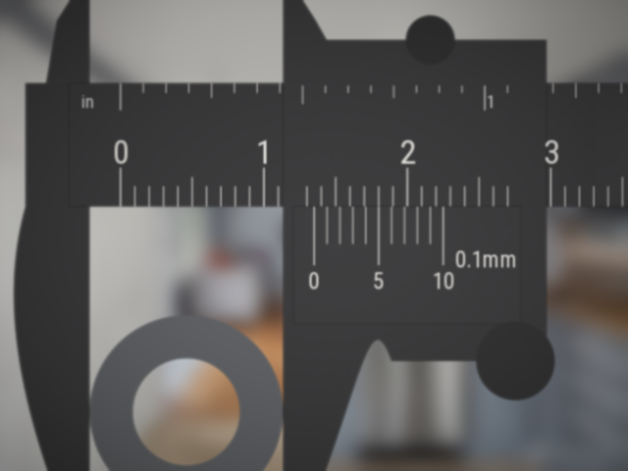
13.5 mm
